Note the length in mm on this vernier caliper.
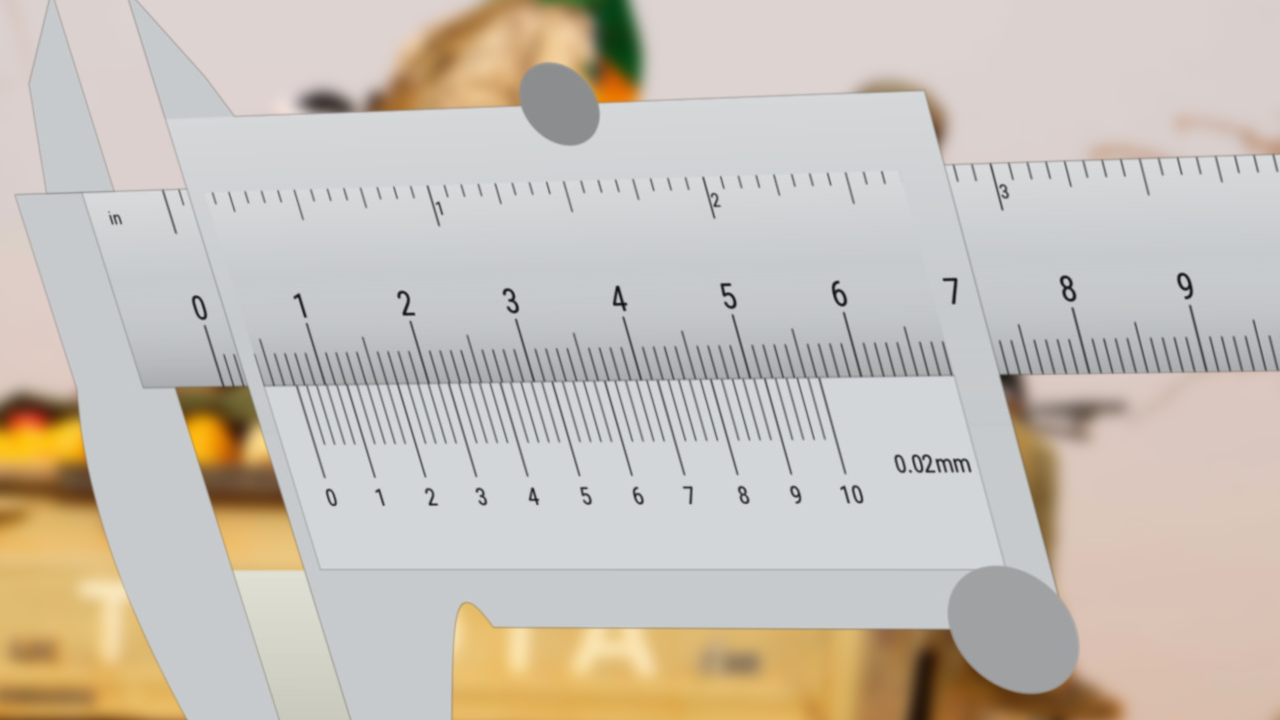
7.2 mm
